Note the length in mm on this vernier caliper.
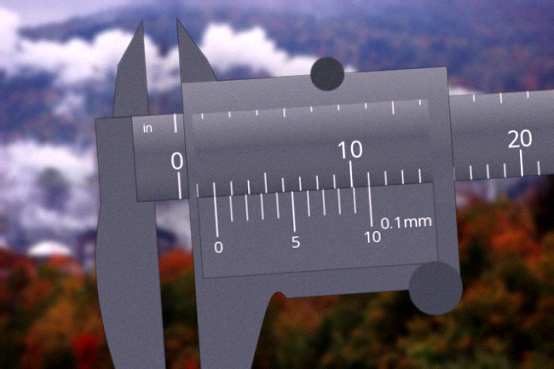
2.0 mm
